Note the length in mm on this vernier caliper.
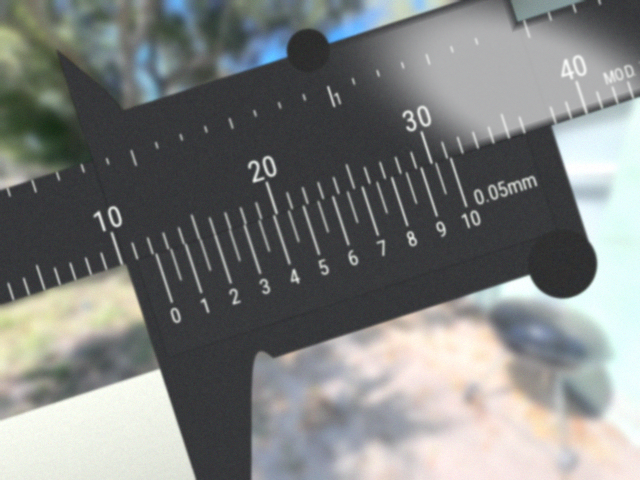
12.2 mm
